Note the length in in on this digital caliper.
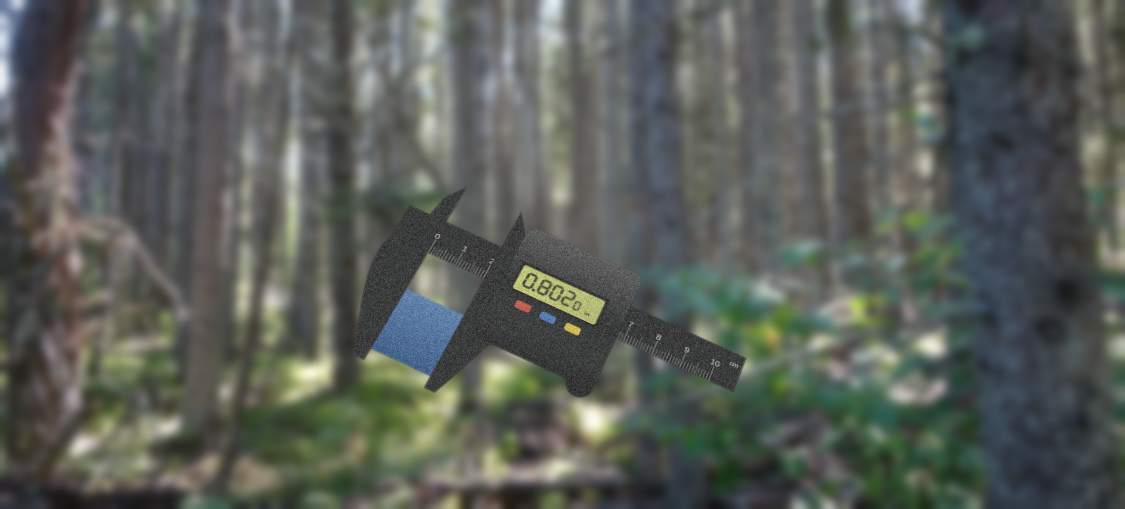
0.8020 in
